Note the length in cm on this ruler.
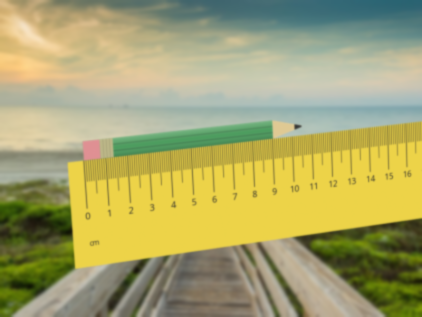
10.5 cm
